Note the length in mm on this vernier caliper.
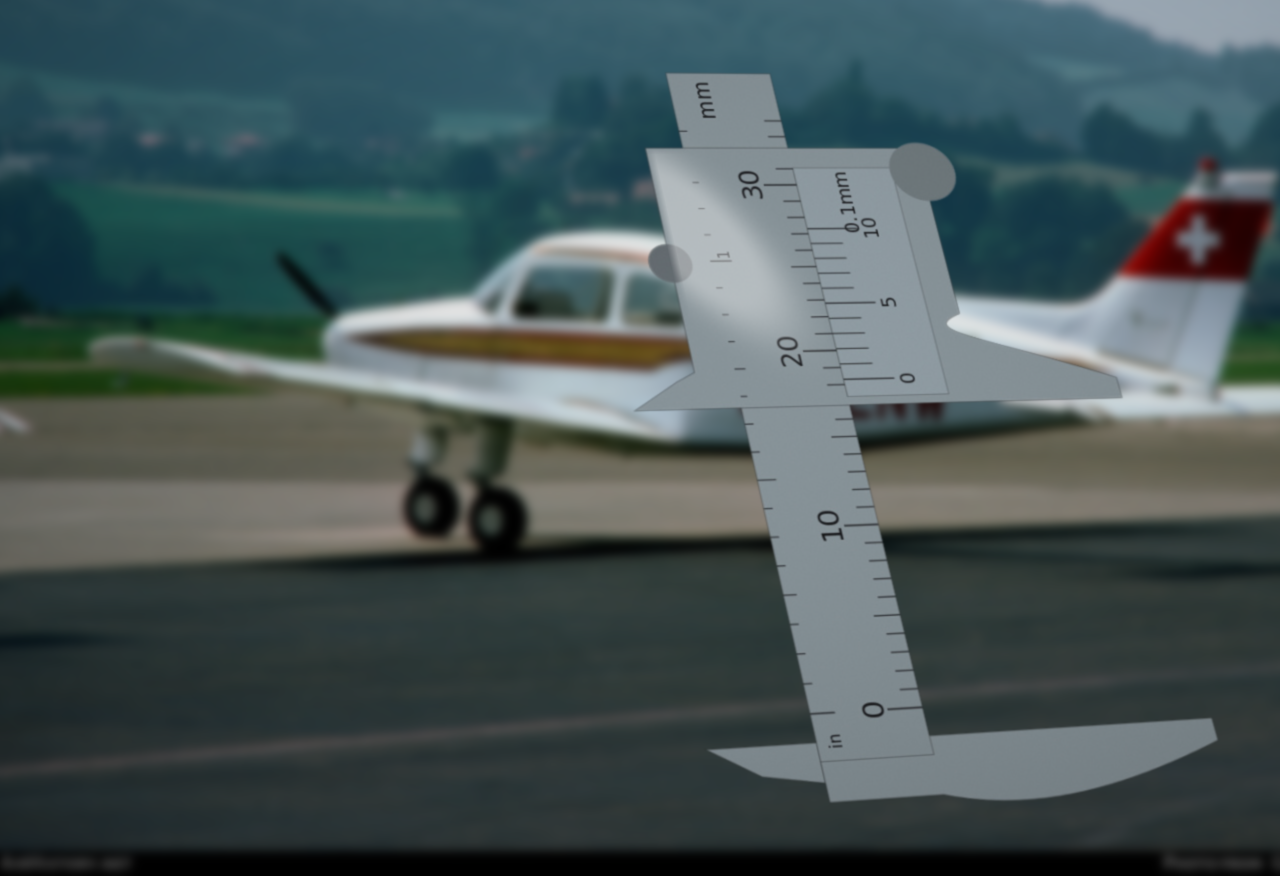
18.3 mm
